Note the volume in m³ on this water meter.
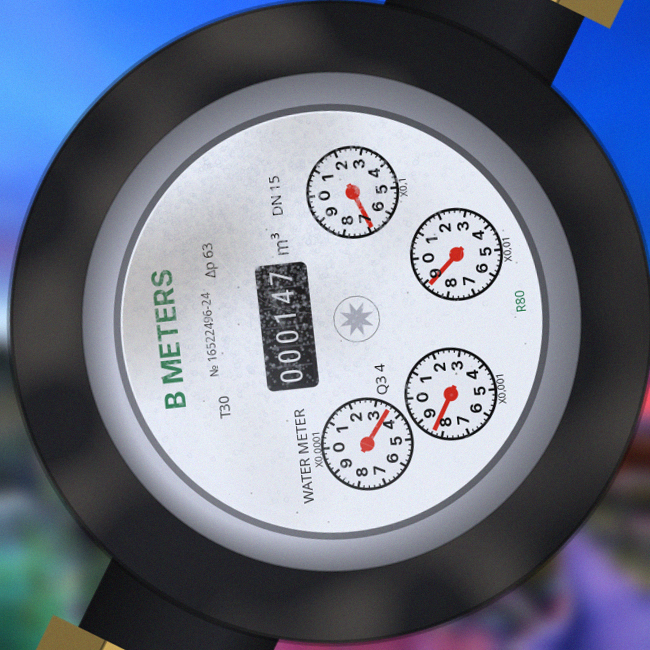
147.6883 m³
